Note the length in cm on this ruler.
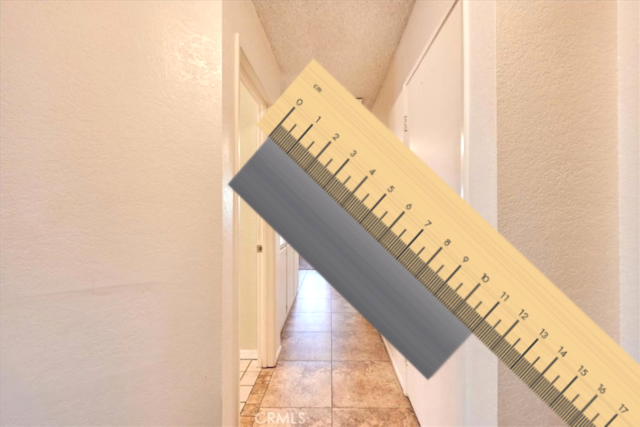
11 cm
